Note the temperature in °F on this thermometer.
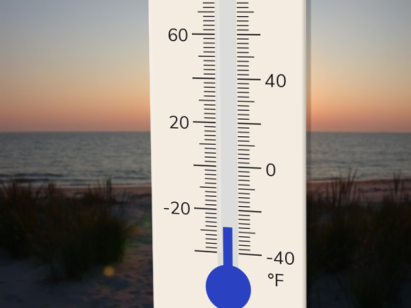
-28 °F
